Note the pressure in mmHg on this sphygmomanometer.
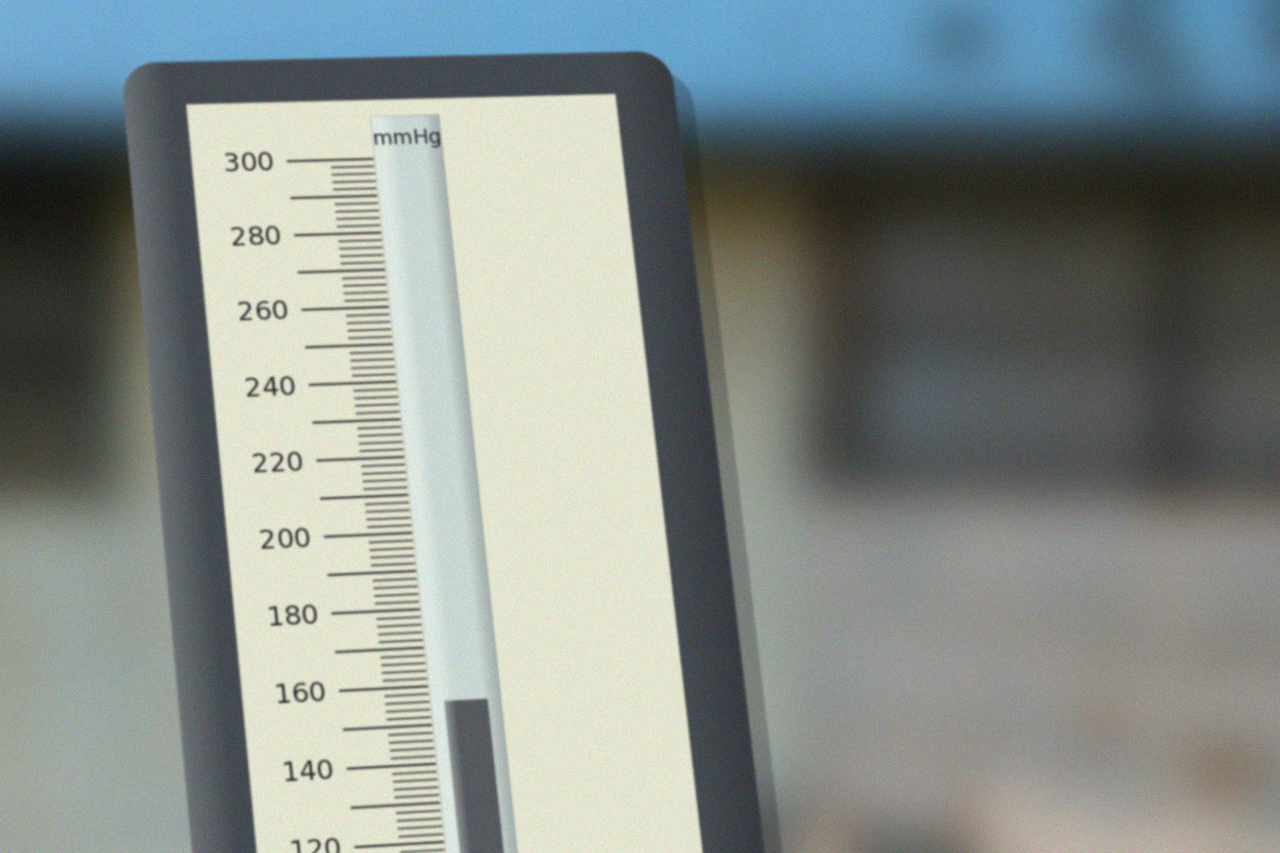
156 mmHg
